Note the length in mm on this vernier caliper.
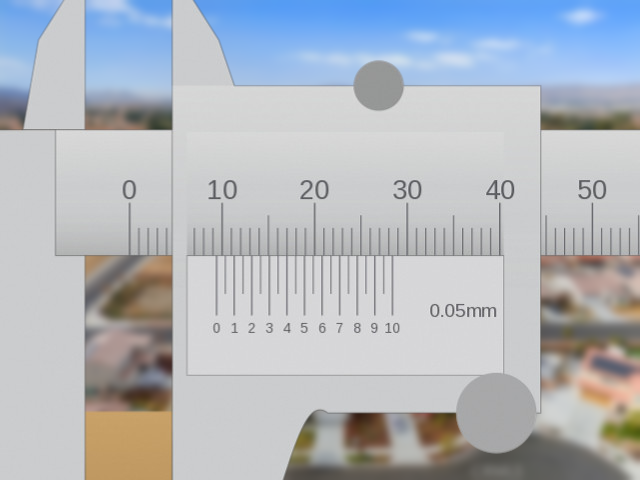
9.4 mm
